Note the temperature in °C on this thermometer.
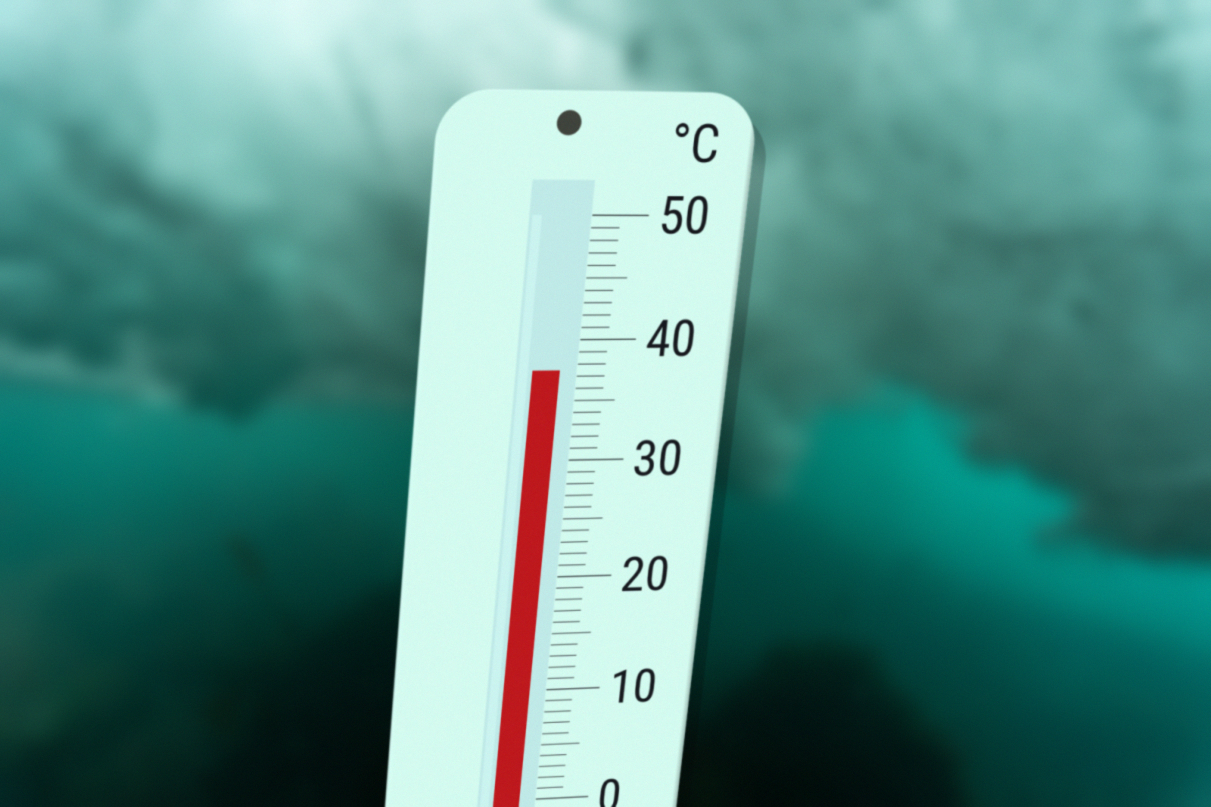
37.5 °C
